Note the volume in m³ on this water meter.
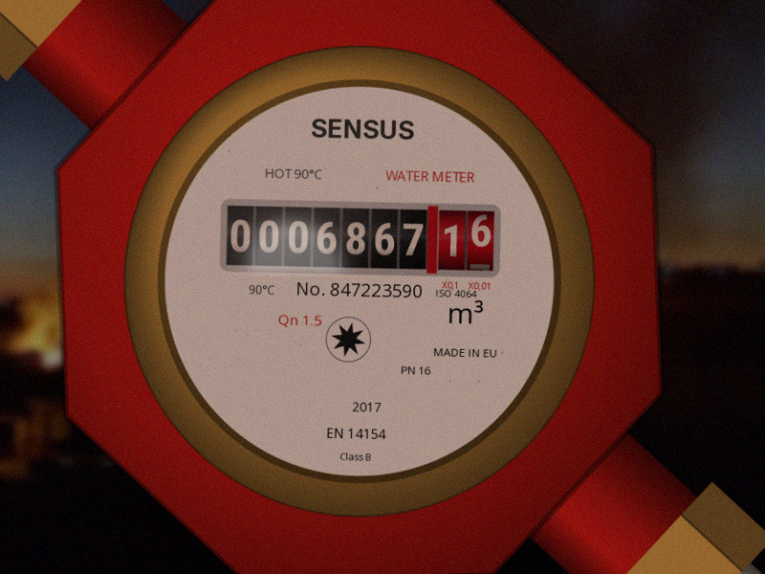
6867.16 m³
